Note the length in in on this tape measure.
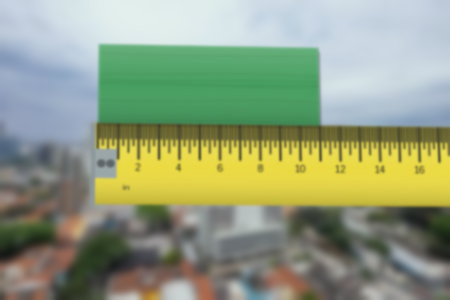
11 in
